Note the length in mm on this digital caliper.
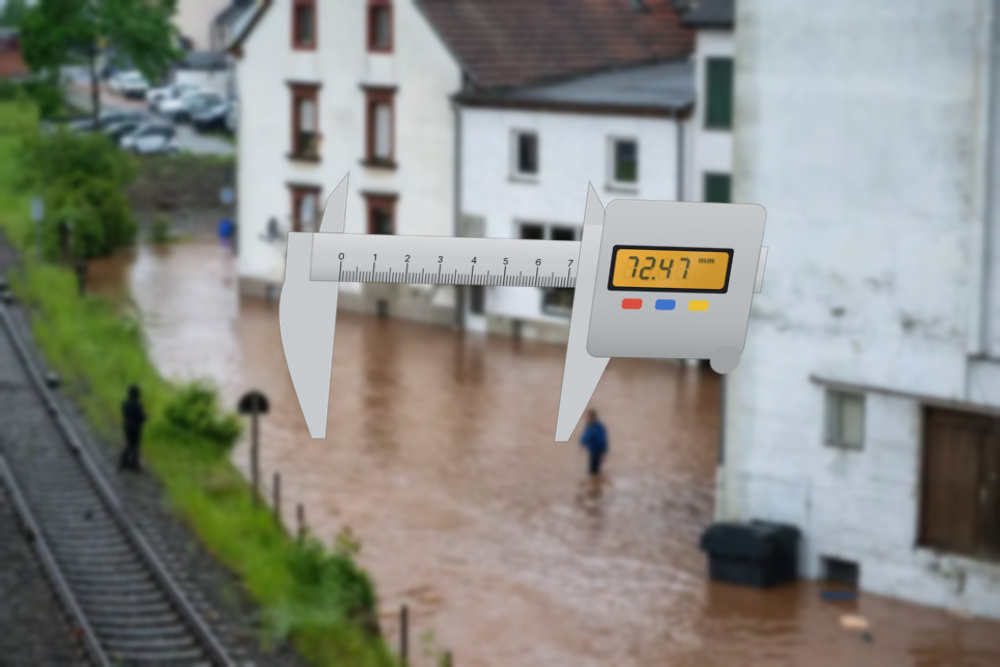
72.47 mm
